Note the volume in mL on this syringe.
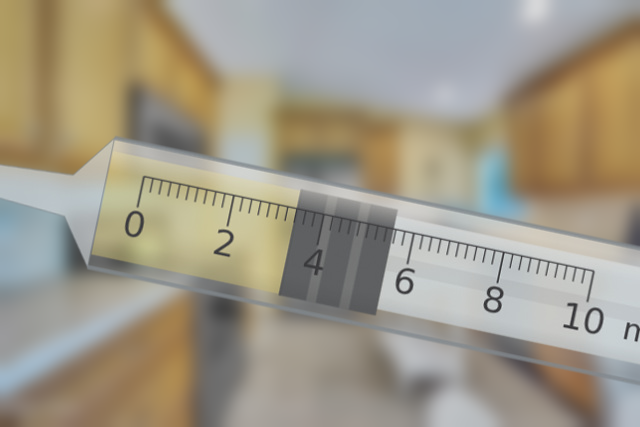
3.4 mL
